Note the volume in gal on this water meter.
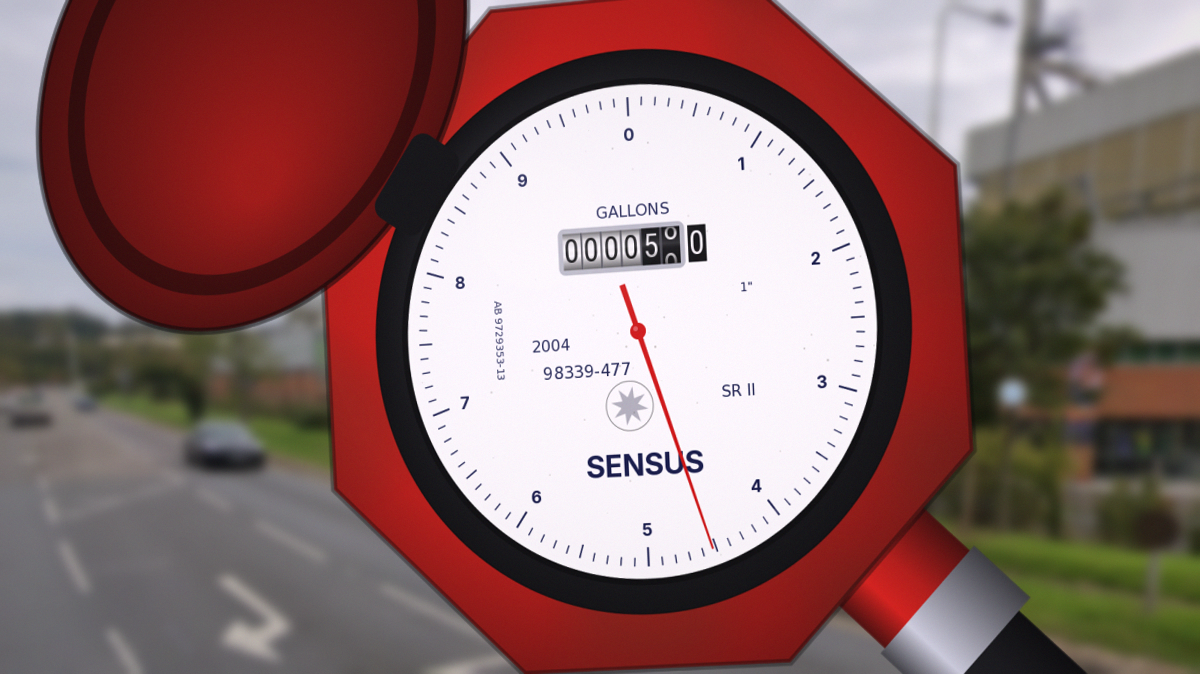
584.5 gal
